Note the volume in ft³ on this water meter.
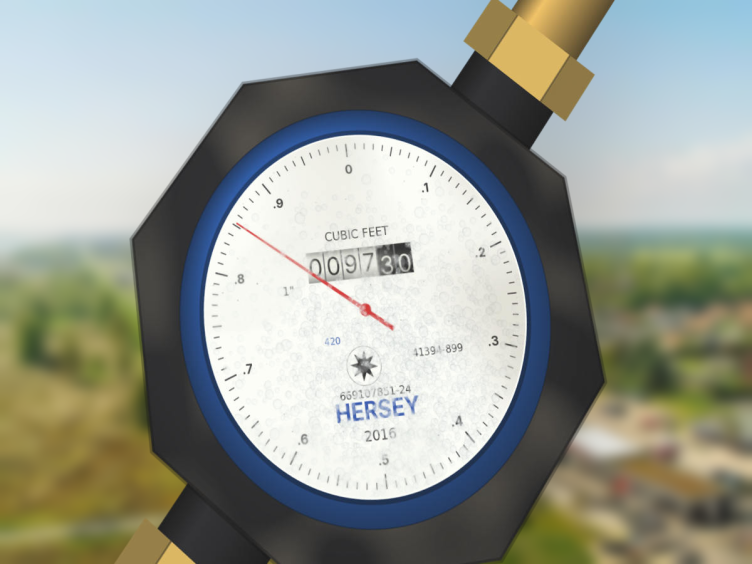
9729.85 ft³
